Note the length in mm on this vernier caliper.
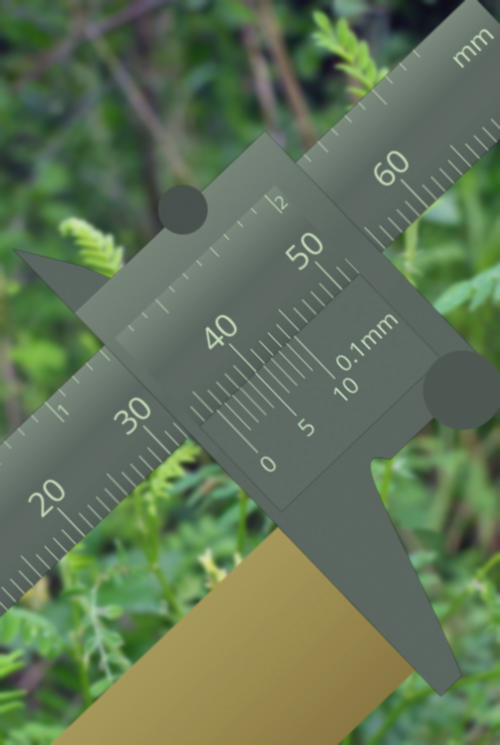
35.4 mm
